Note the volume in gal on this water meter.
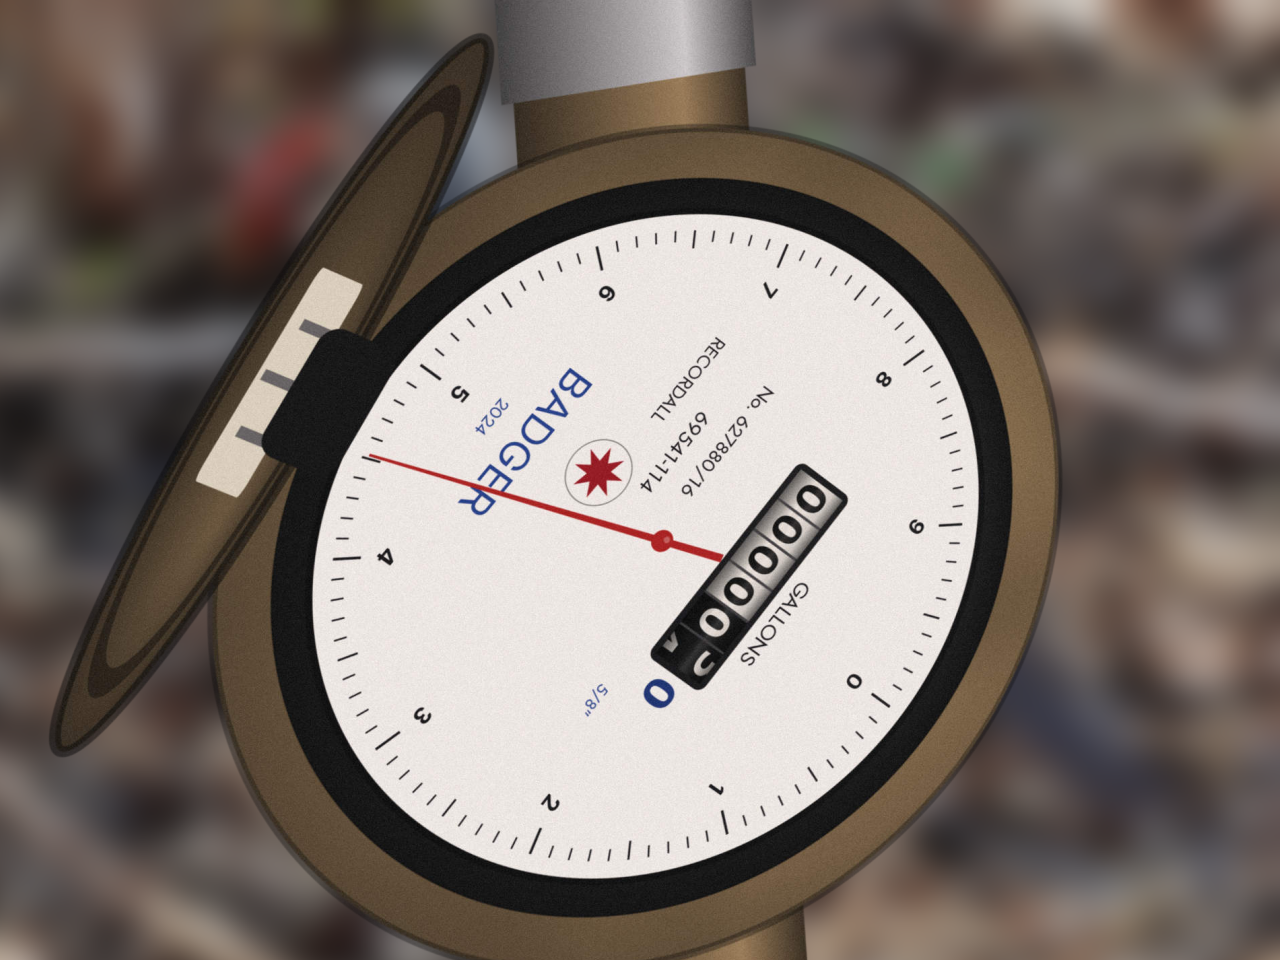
34.5 gal
